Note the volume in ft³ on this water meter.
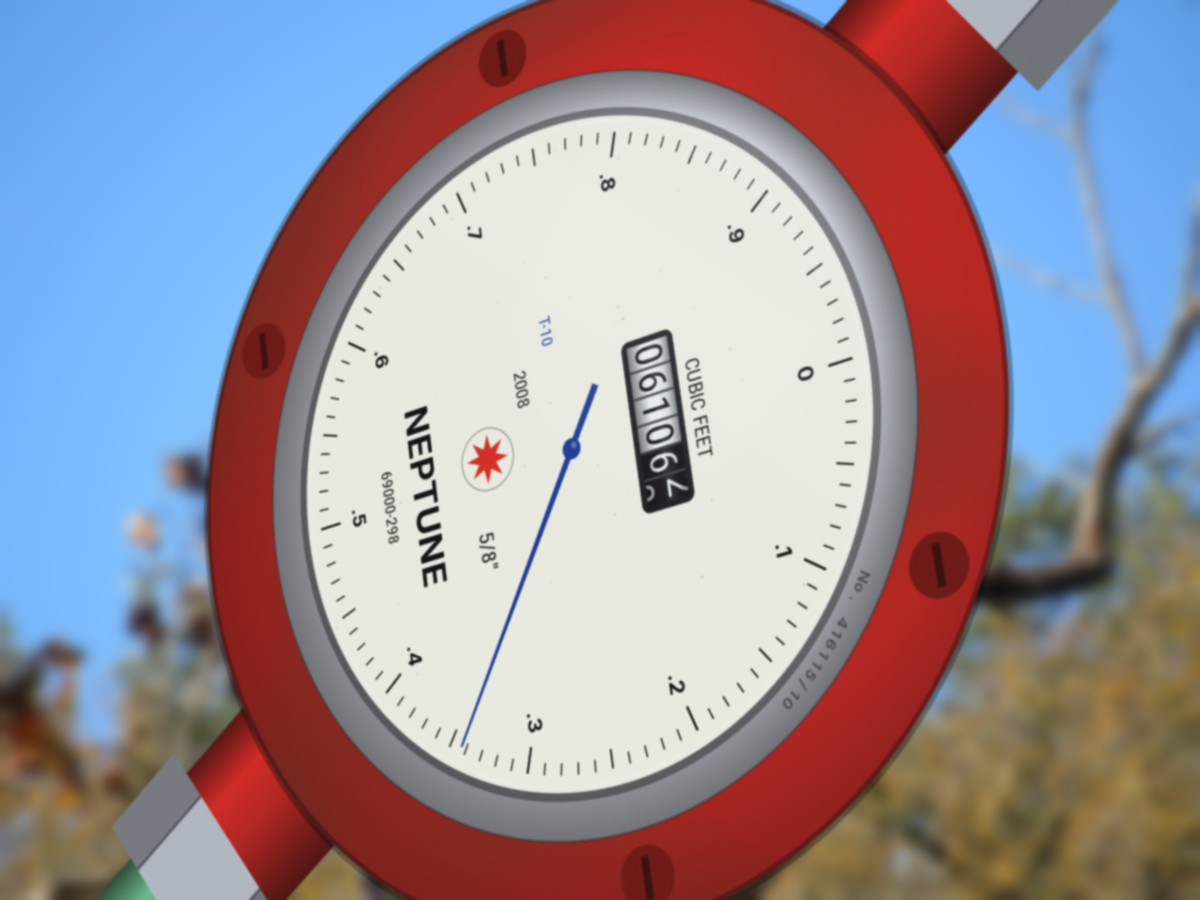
61062.34 ft³
